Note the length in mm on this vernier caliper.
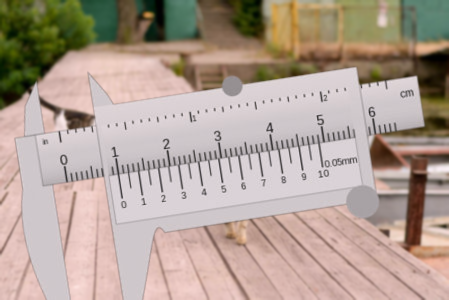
10.0 mm
